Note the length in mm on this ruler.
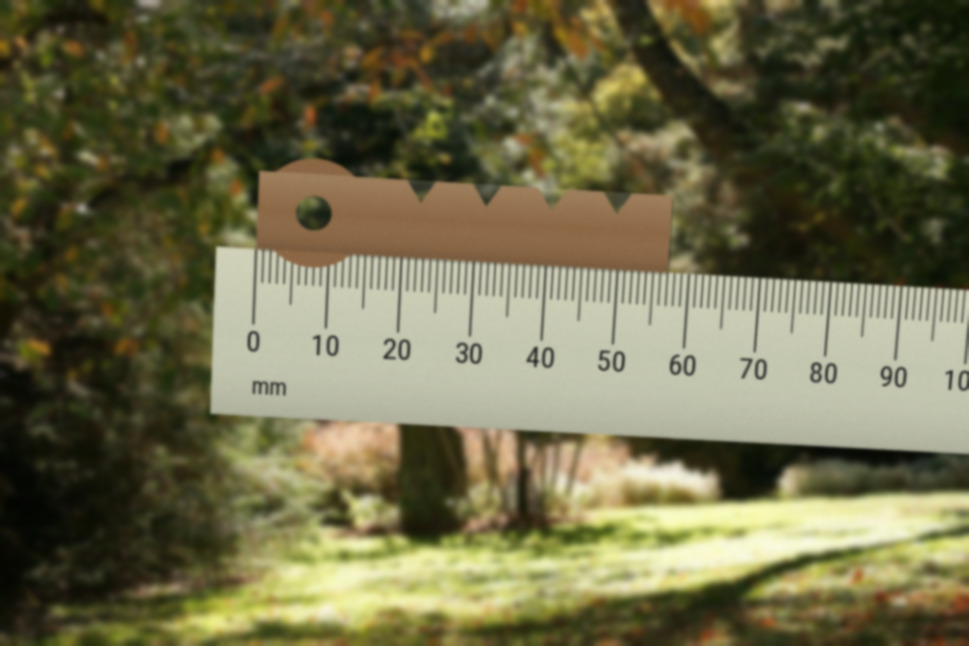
57 mm
